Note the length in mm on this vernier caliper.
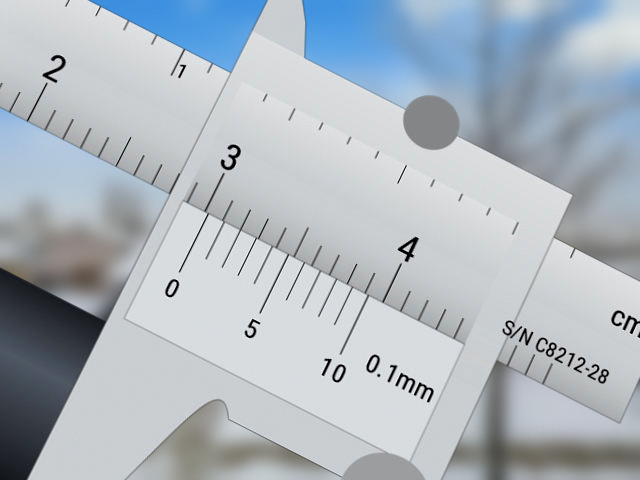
30.2 mm
